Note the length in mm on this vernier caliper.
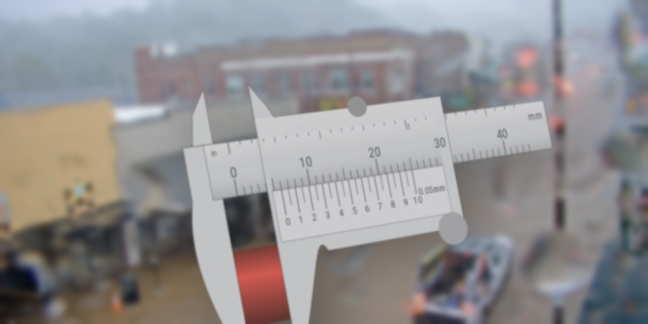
6.0 mm
